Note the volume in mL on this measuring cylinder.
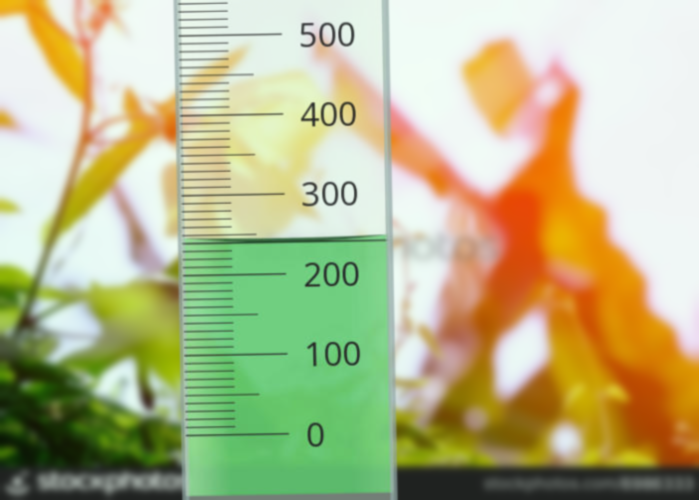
240 mL
